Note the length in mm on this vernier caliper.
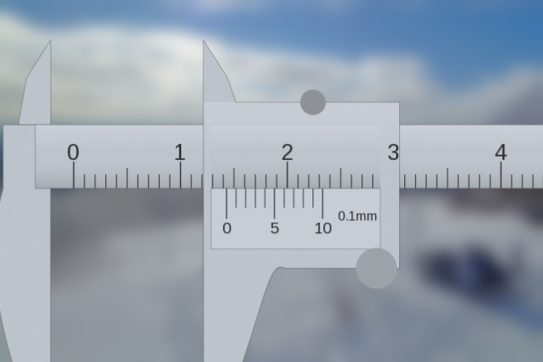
14.3 mm
